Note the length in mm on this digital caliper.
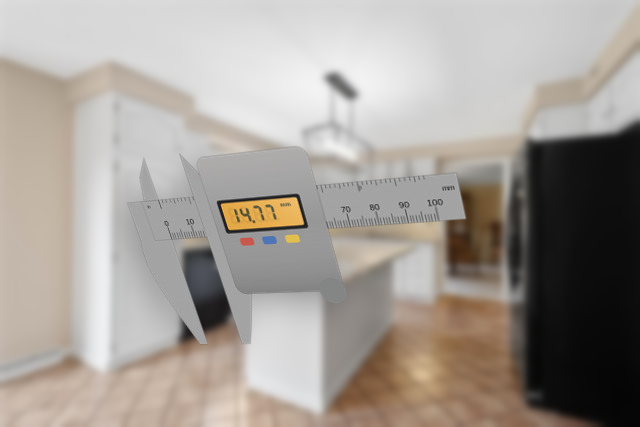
14.77 mm
